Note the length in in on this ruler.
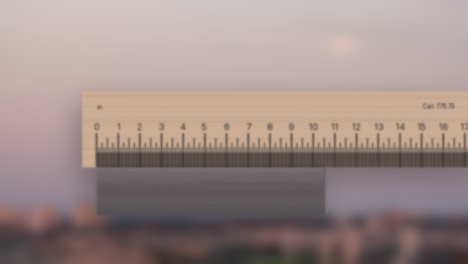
10.5 in
